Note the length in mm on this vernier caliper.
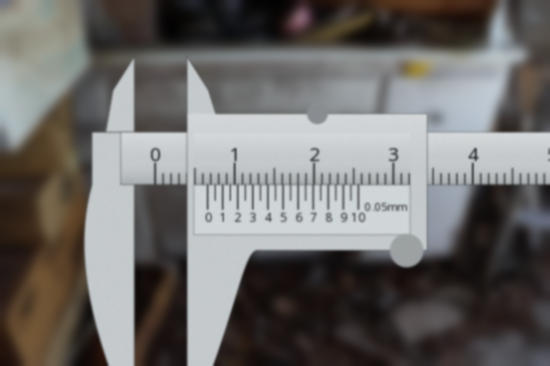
6.6 mm
